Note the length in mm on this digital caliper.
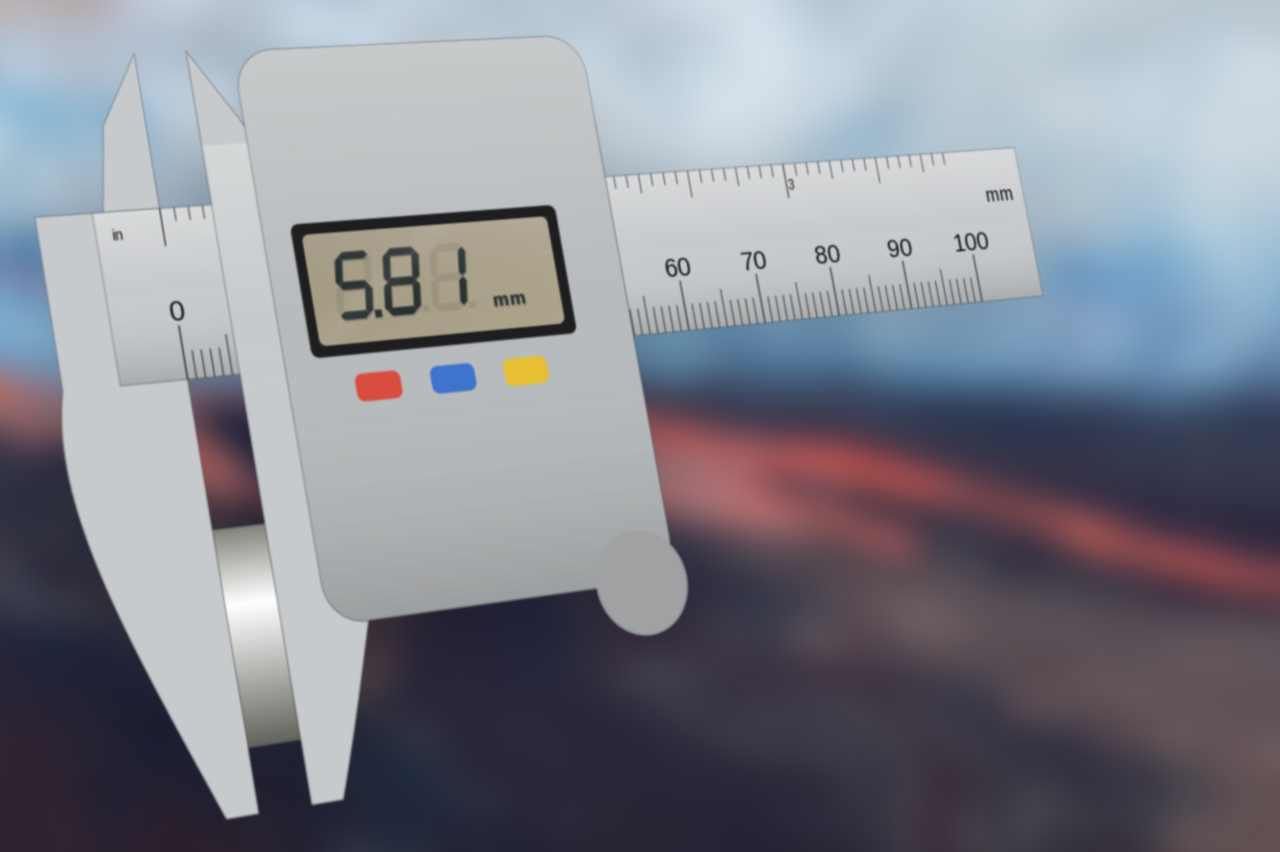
5.81 mm
